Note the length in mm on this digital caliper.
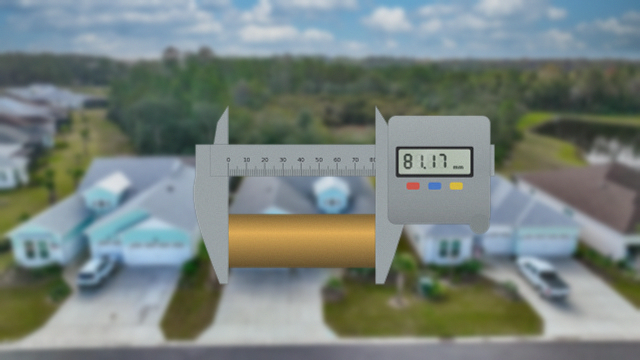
81.17 mm
